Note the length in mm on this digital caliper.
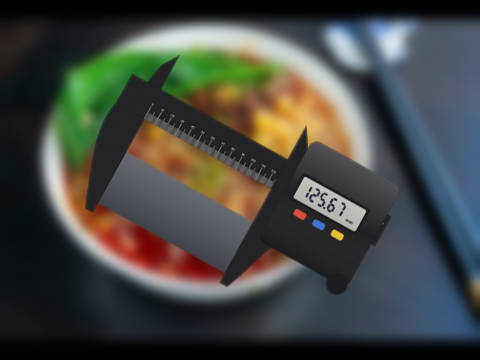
125.67 mm
